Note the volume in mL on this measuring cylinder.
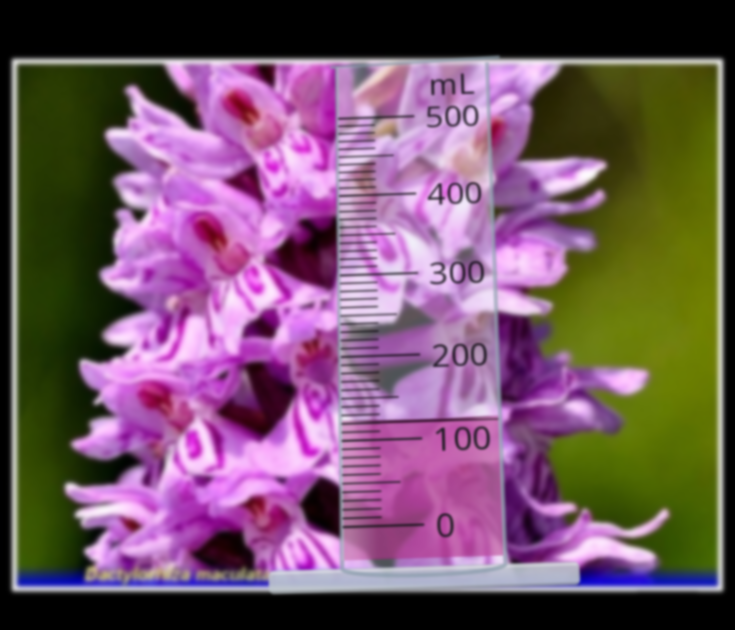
120 mL
